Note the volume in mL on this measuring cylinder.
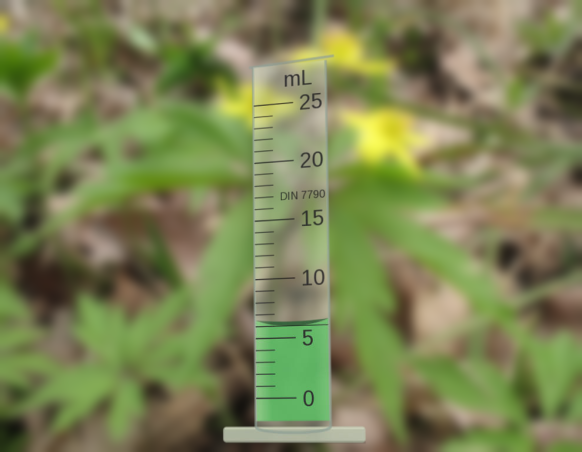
6 mL
